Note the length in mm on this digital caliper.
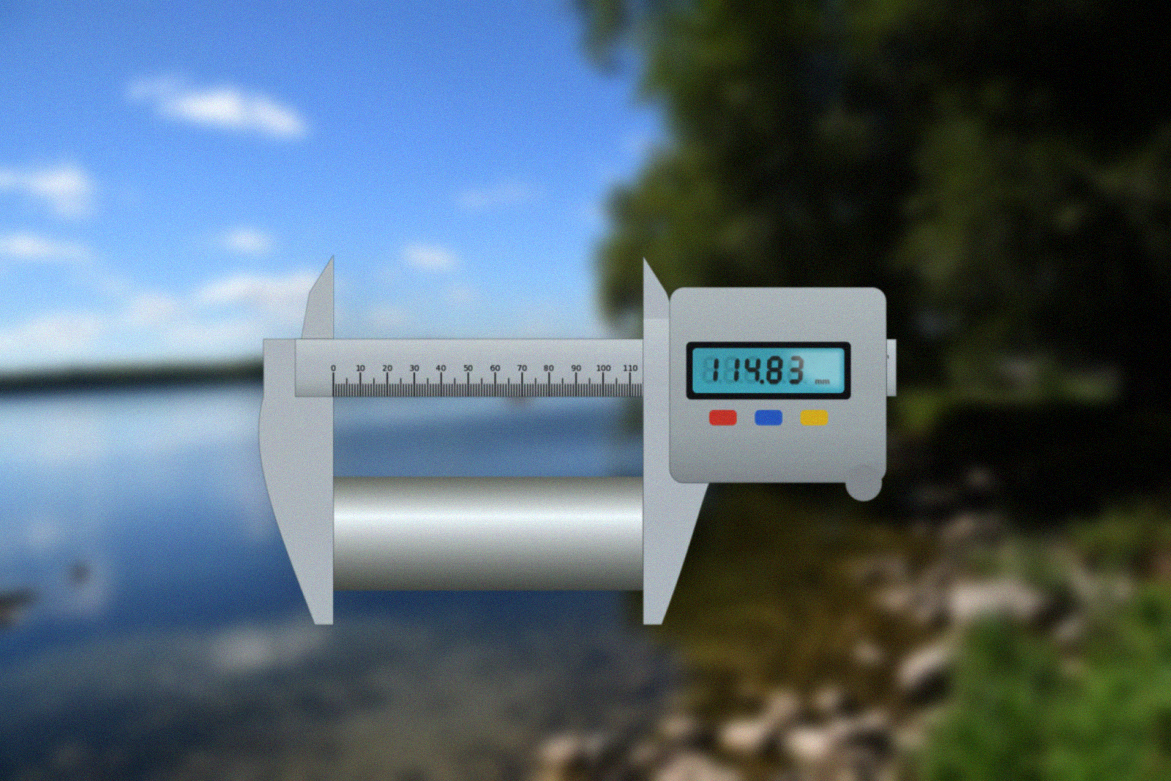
114.83 mm
